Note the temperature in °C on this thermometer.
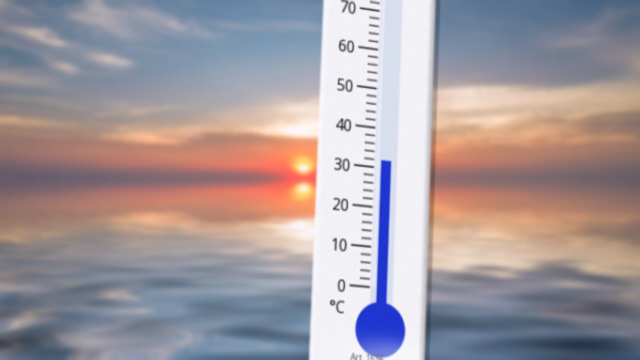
32 °C
